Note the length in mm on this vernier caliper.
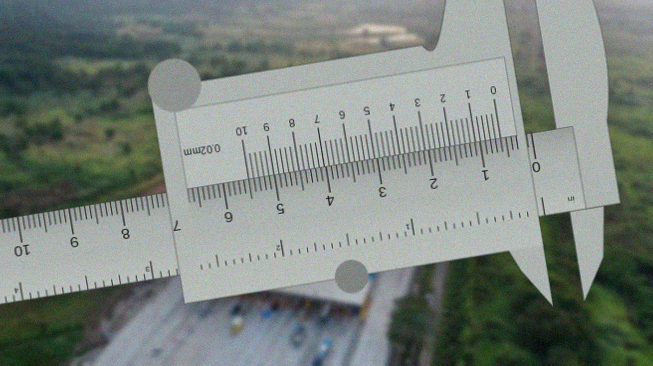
6.0 mm
